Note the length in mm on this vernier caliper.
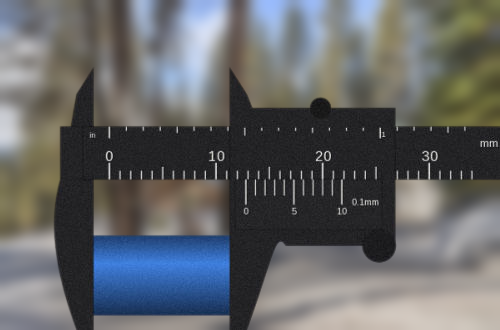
12.8 mm
